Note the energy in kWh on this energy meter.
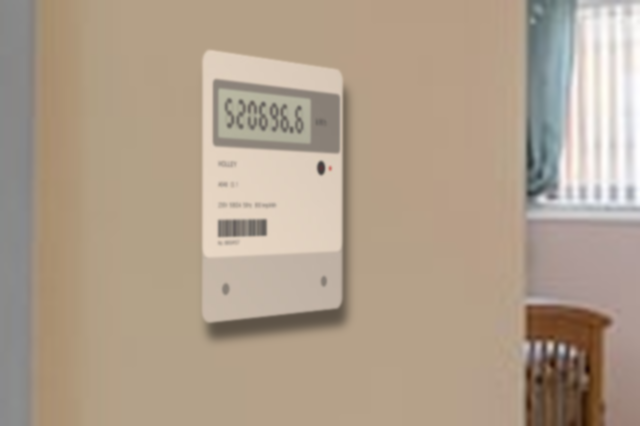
520696.6 kWh
